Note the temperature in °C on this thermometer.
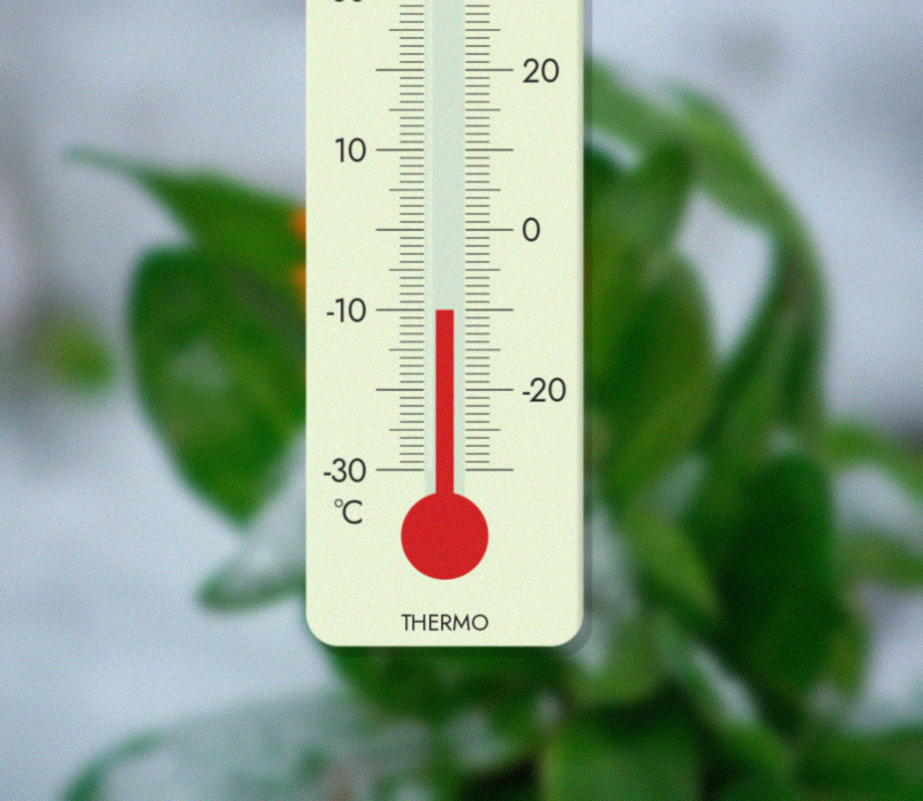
-10 °C
